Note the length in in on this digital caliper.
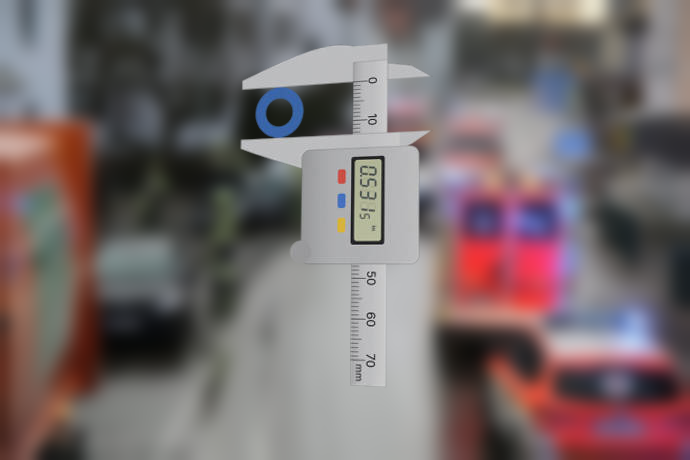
0.5315 in
